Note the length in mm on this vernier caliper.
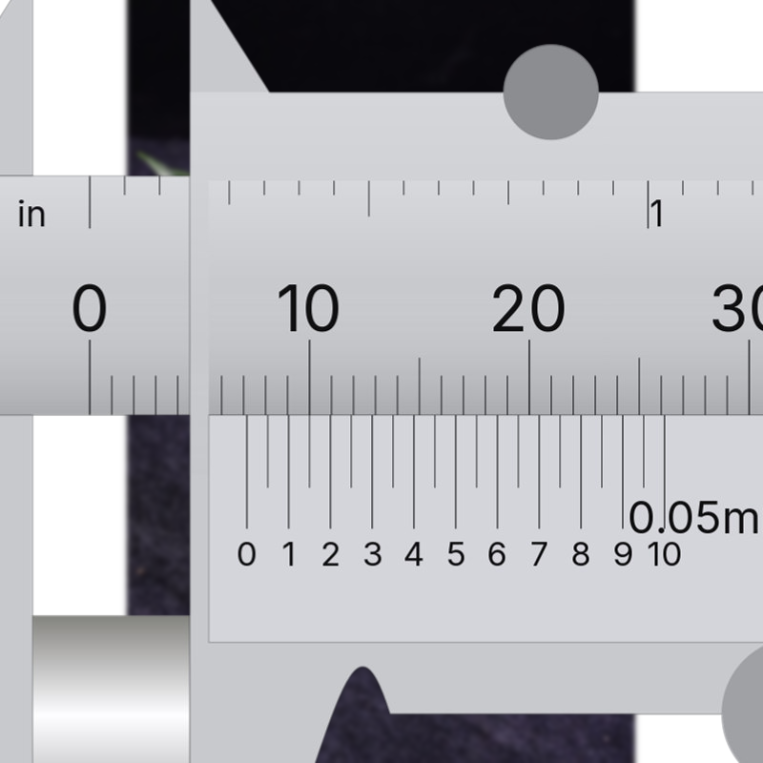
7.15 mm
